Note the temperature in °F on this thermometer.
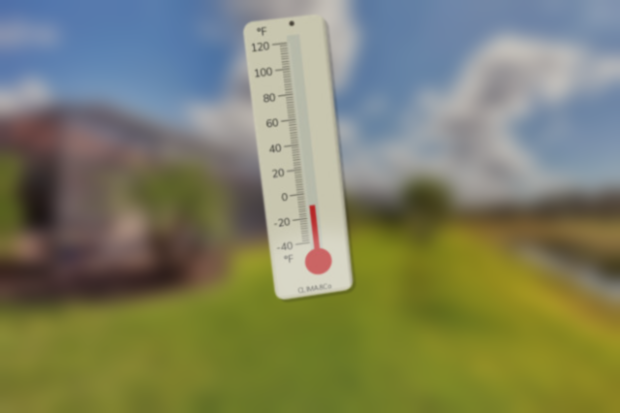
-10 °F
